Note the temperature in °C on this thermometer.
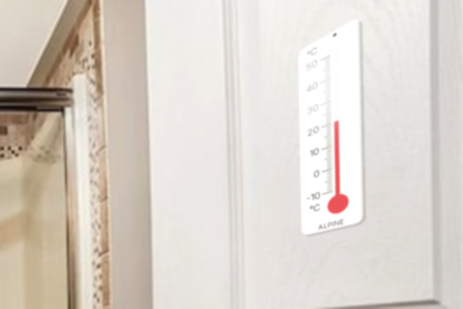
20 °C
